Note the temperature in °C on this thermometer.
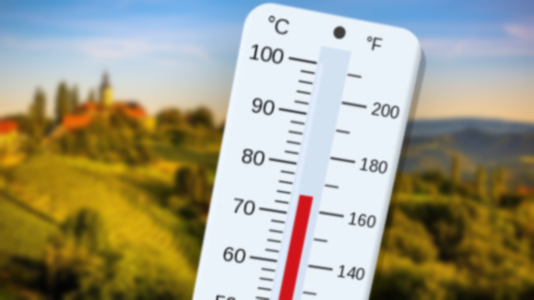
74 °C
